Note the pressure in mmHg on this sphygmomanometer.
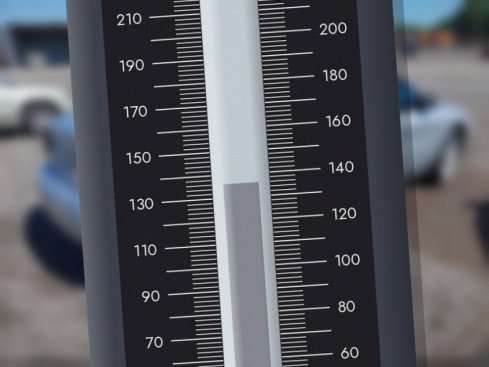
136 mmHg
